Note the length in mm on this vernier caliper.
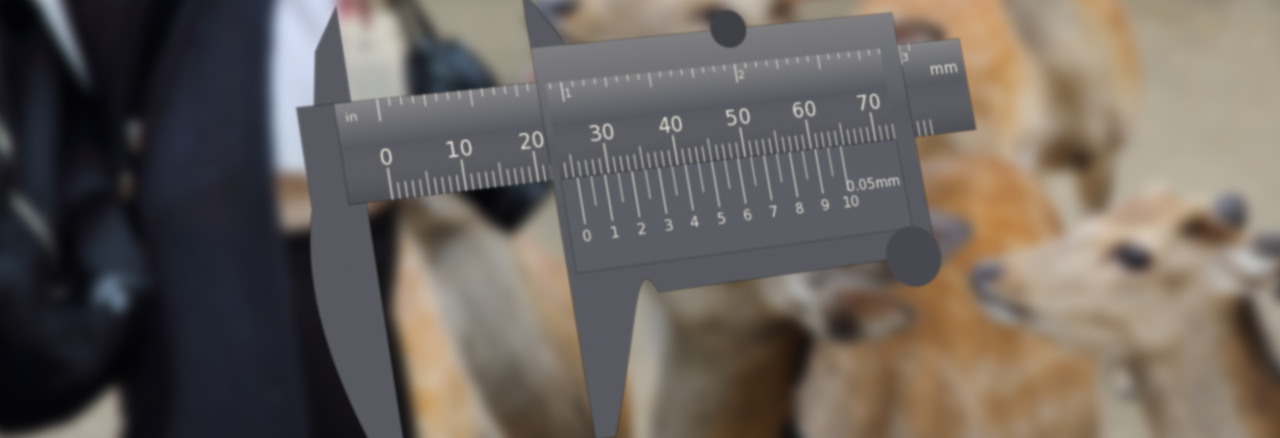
25.5 mm
